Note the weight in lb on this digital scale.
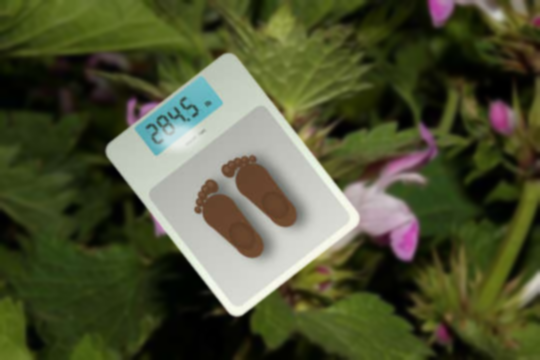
284.5 lb
